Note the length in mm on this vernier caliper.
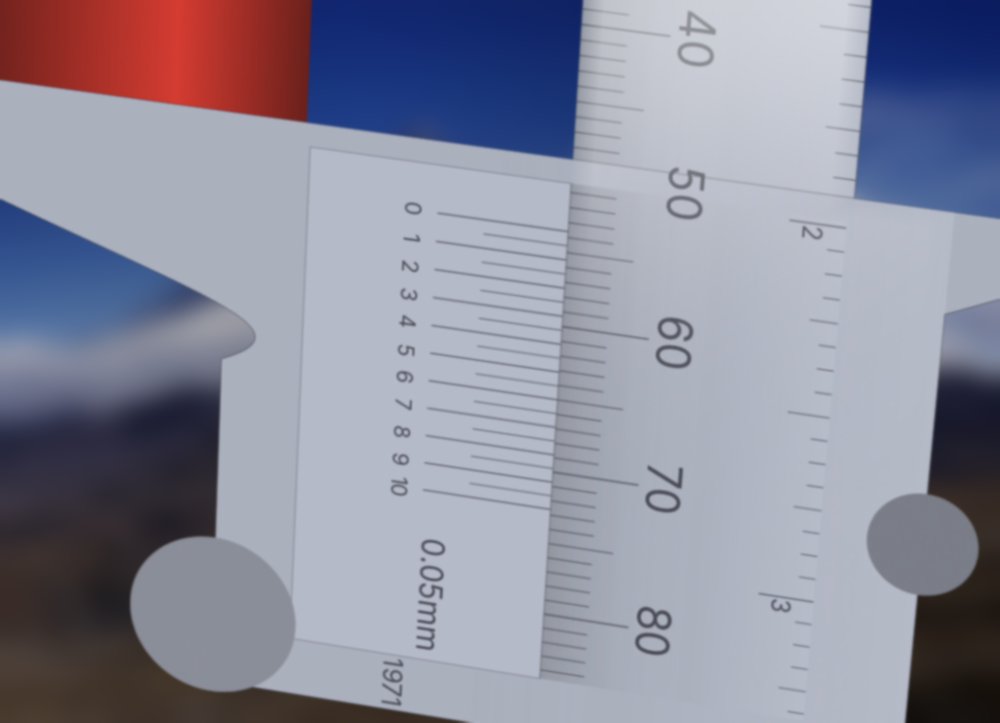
53.6 mm
